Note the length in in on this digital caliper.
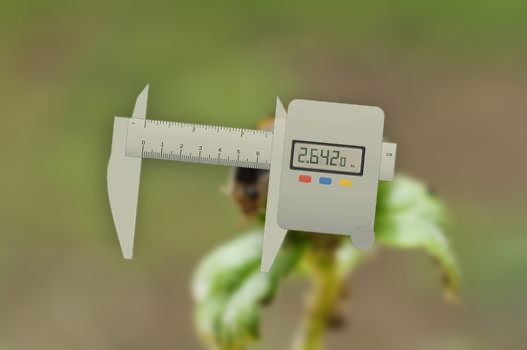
2.6420 in
